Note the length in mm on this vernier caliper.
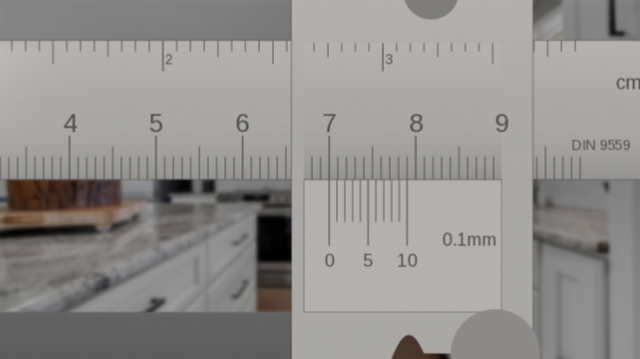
70.0 mm
